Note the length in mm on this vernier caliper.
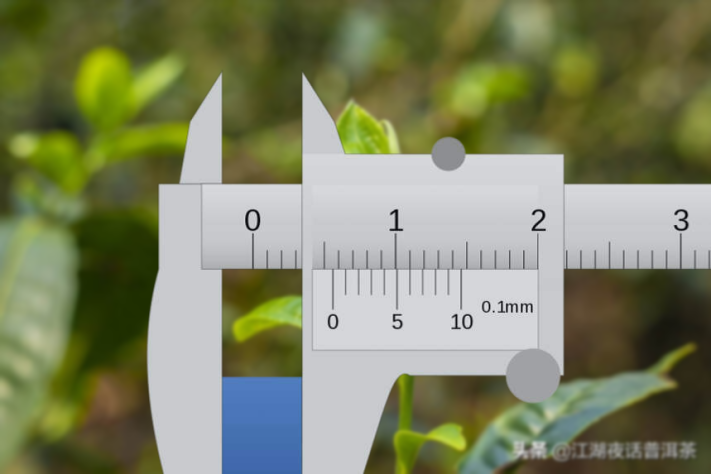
5.6 mm
